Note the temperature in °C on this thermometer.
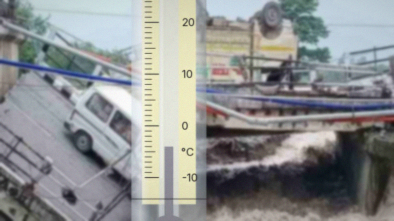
-4 °C
